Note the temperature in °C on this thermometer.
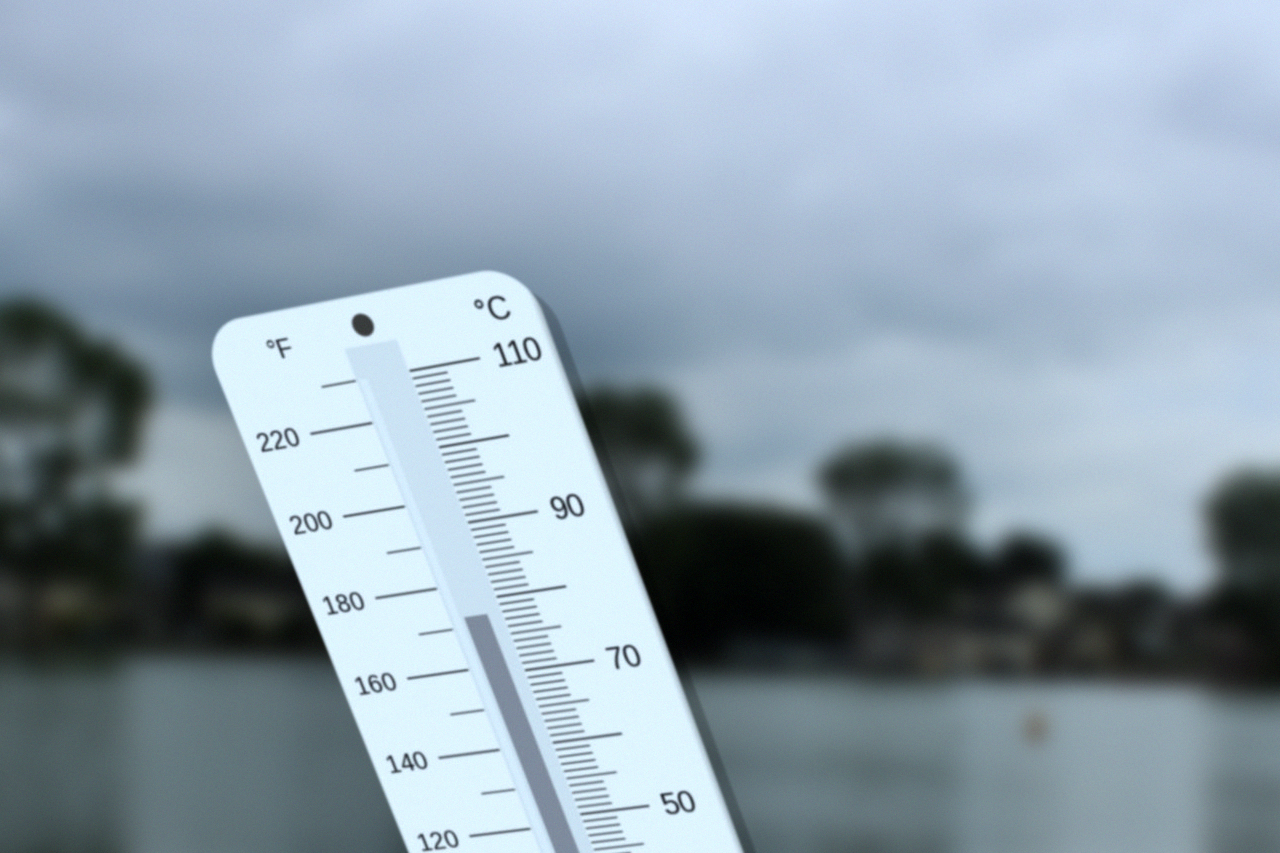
78 °C
